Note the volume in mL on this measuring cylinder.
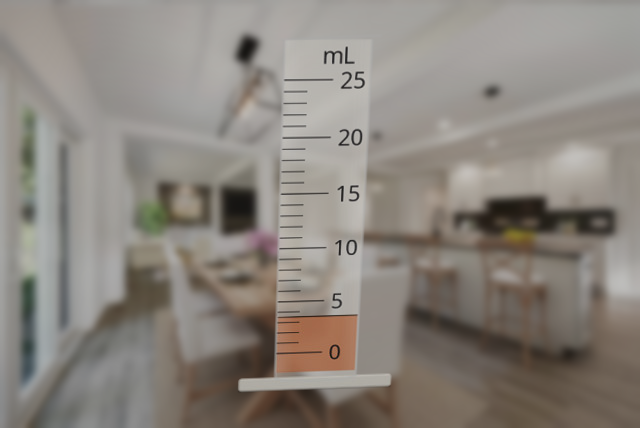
3.5 mL
